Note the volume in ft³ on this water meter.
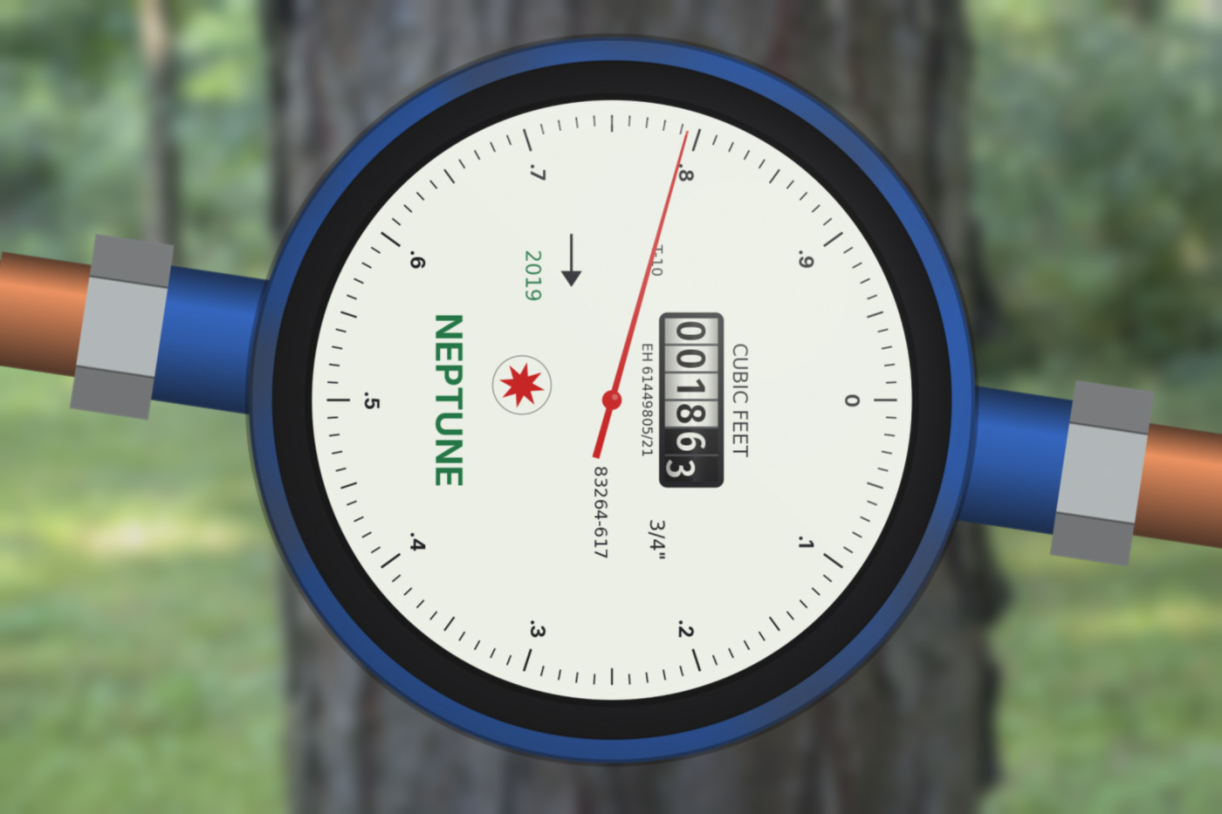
1862.79 ft³
